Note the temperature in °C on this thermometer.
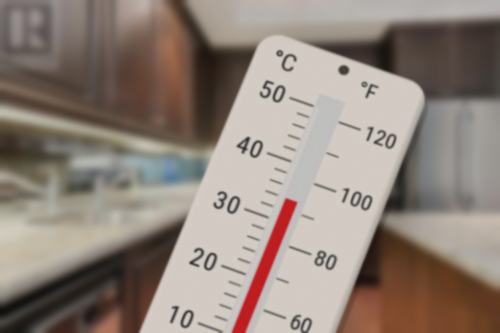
34 °C
